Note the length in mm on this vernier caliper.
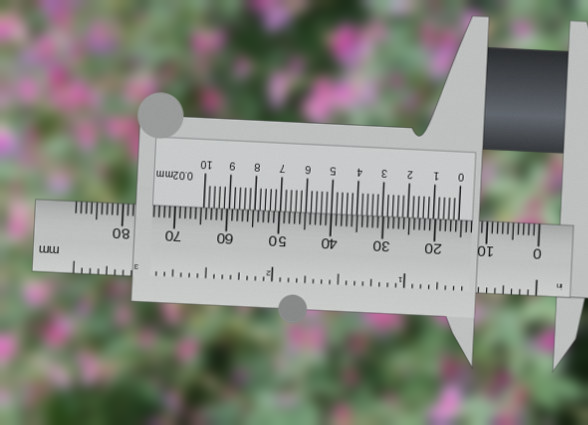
15.5 mm
